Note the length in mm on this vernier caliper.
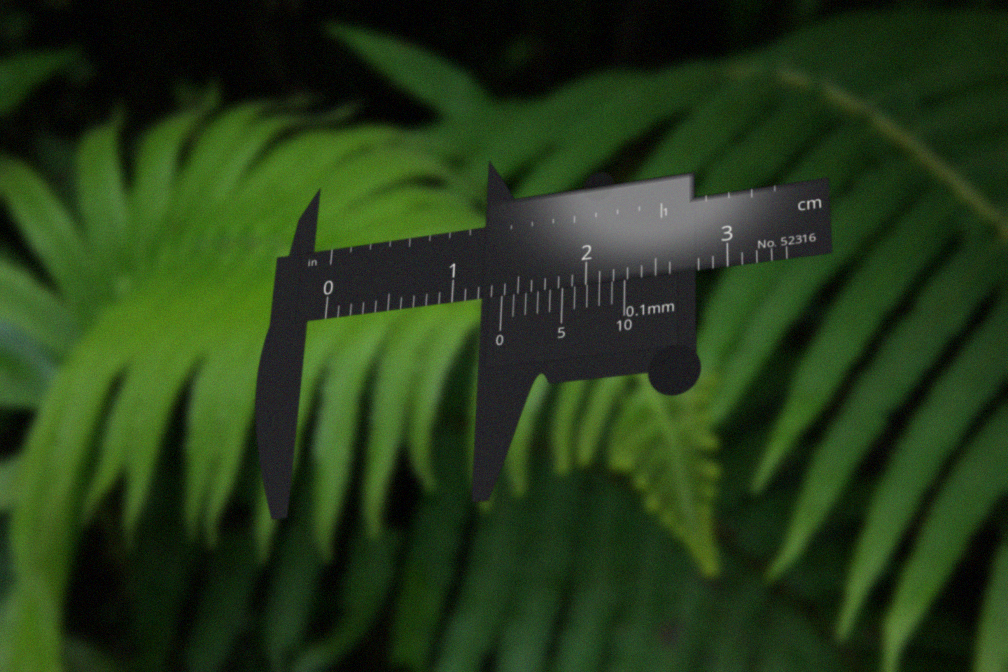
13.8 mm
